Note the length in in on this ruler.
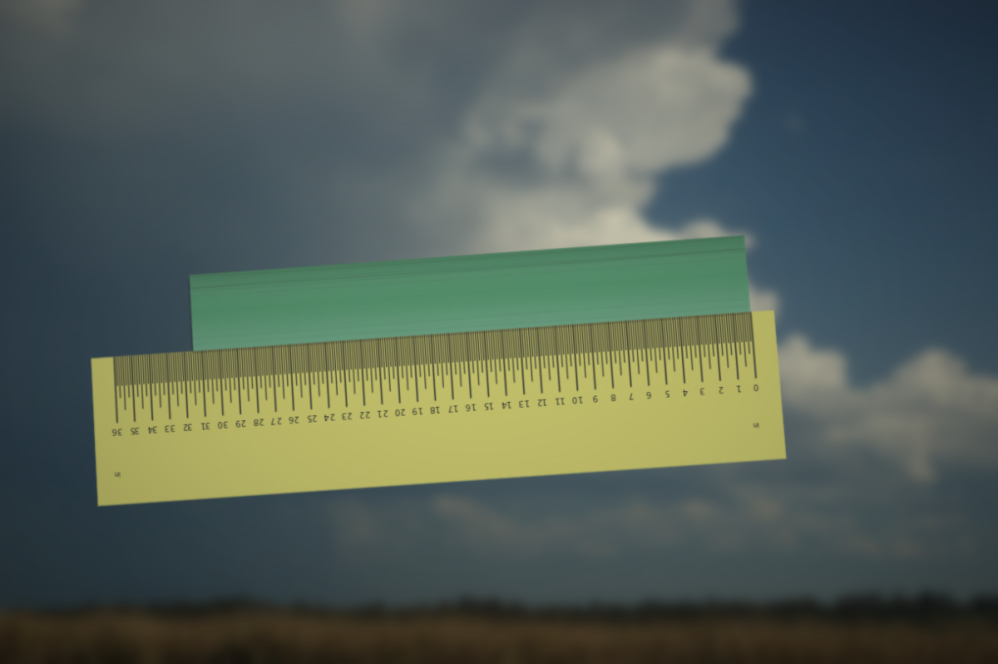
31.5 in
